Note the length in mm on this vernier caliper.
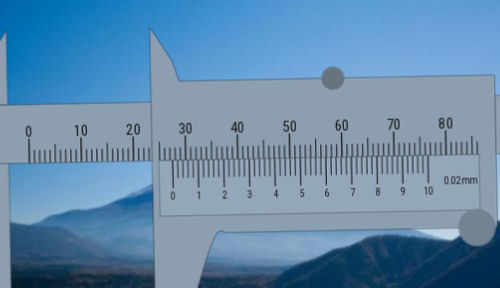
27.5 mm
